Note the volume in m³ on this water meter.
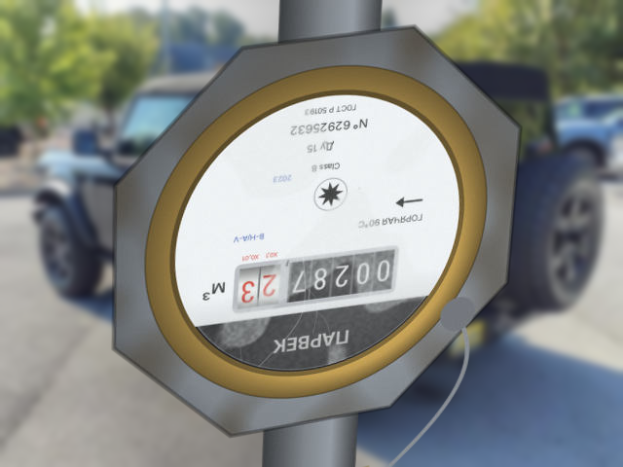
287.23 m³
